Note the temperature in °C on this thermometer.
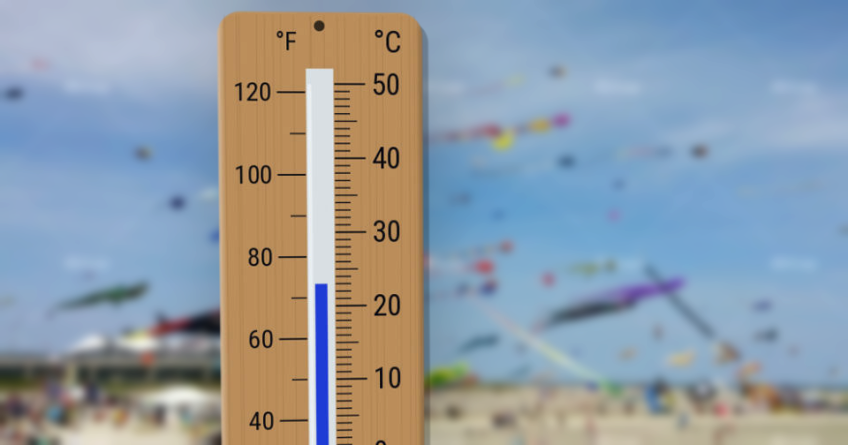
23 °C
